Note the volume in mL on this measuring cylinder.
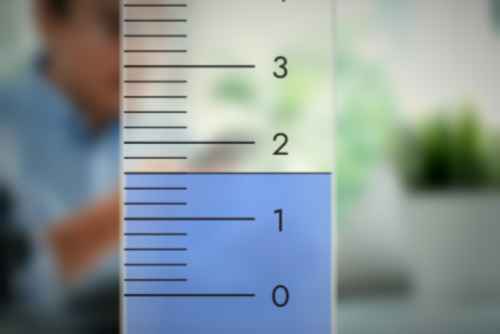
1.6 mL
